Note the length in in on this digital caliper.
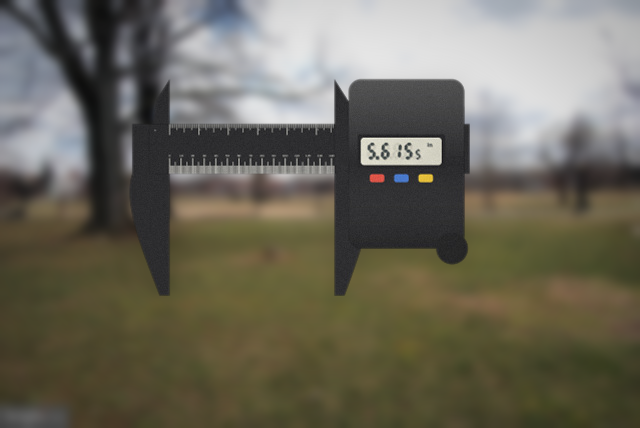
5.6155 in
